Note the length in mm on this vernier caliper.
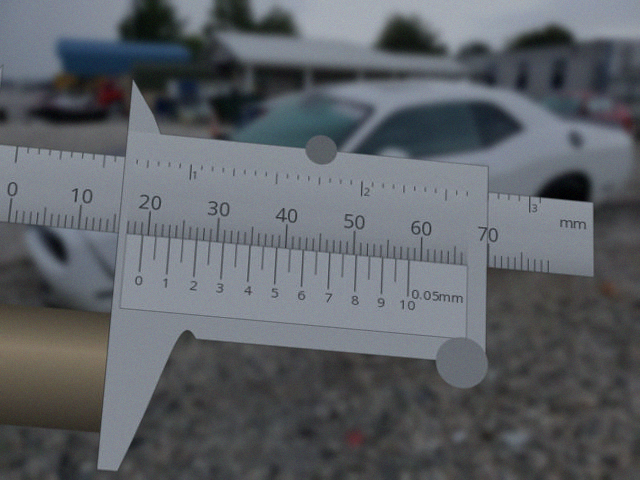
19.2 mm
